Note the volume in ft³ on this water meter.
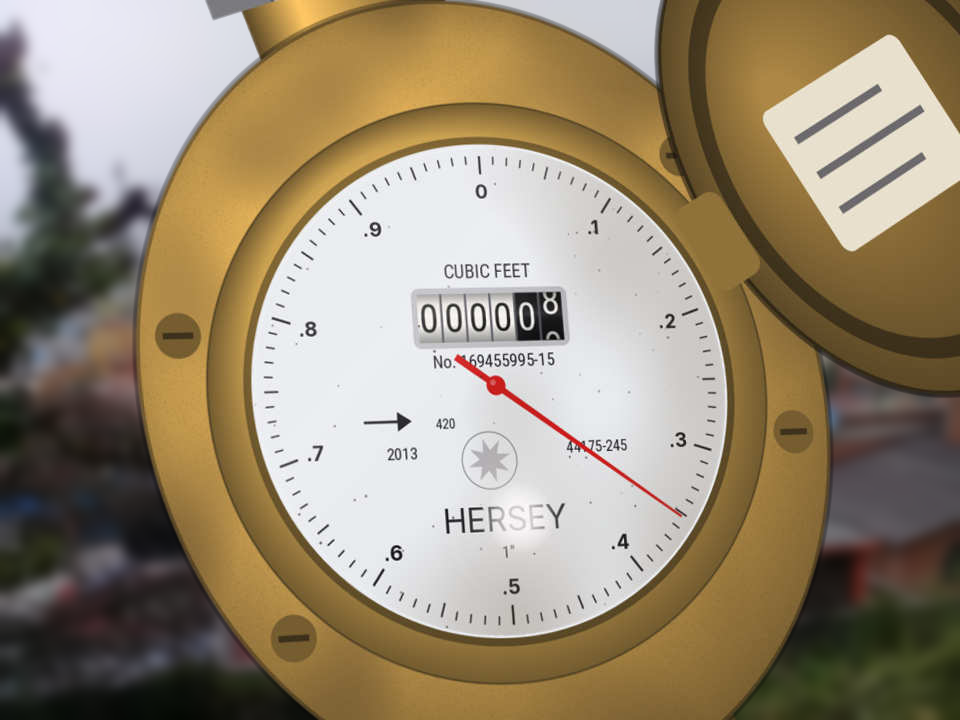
8.35 ft³
